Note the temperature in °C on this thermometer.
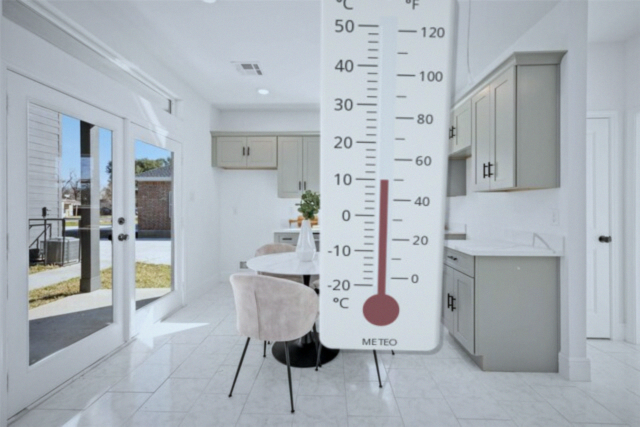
10 °C
